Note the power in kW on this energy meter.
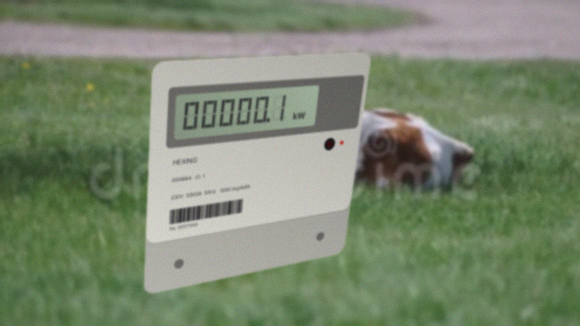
0.1 kW
